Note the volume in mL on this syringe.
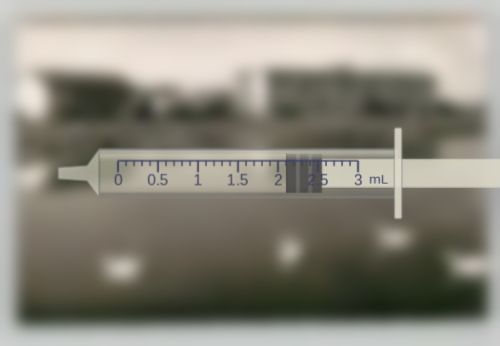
2.1 mL
